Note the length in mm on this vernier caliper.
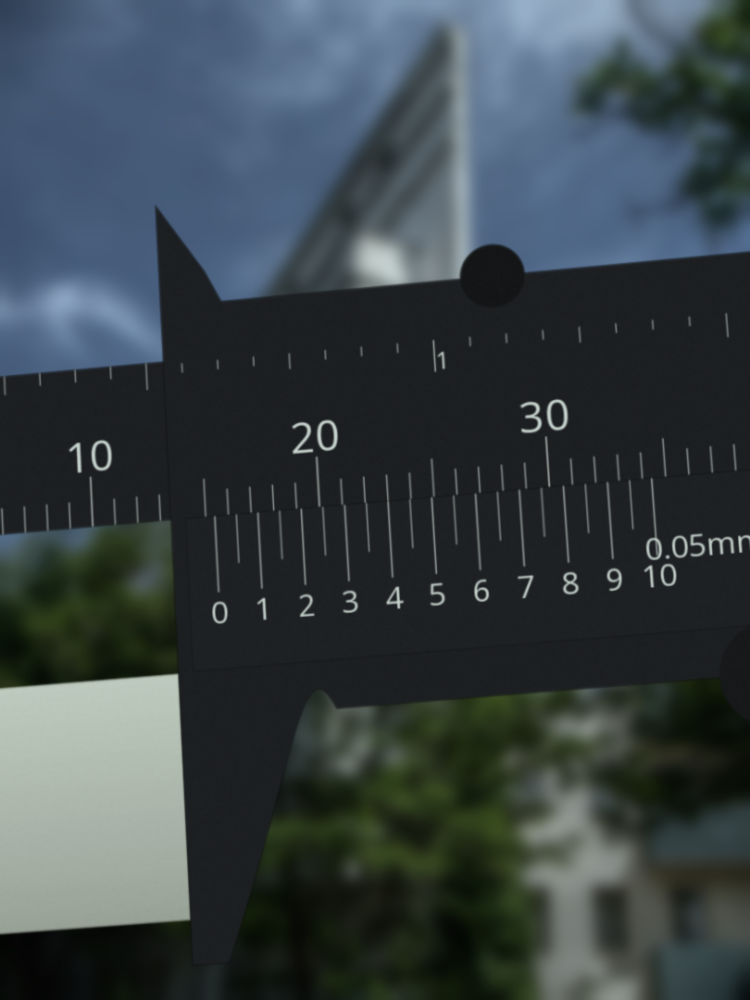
15.4 mm
